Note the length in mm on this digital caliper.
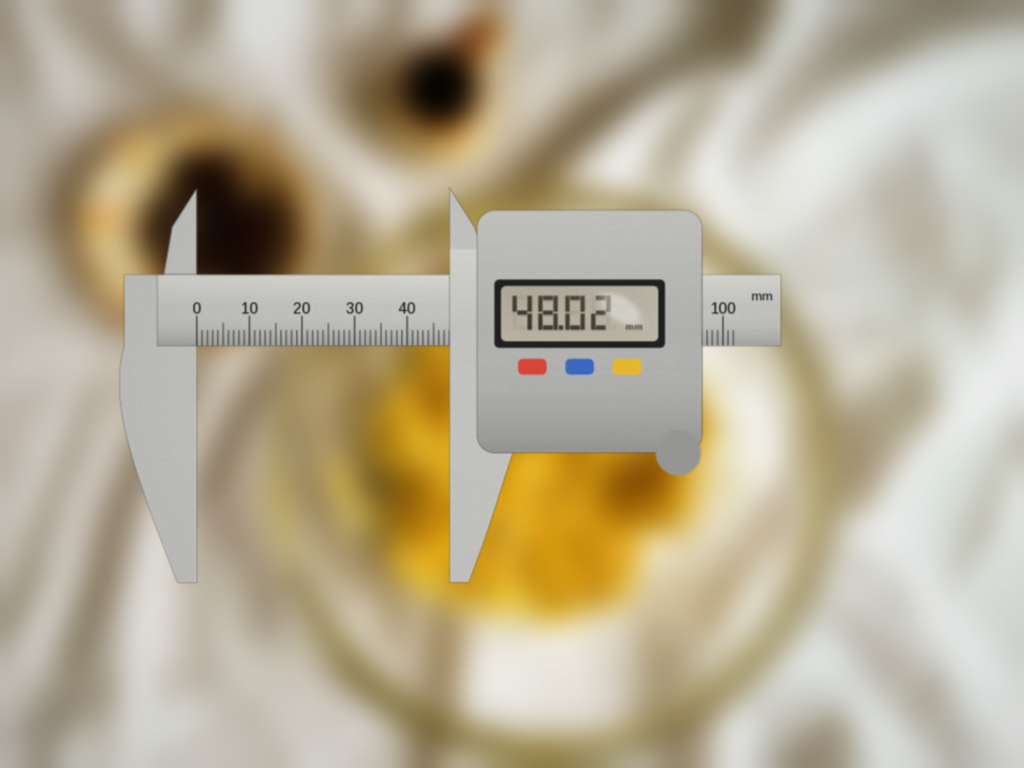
48.02 mm
